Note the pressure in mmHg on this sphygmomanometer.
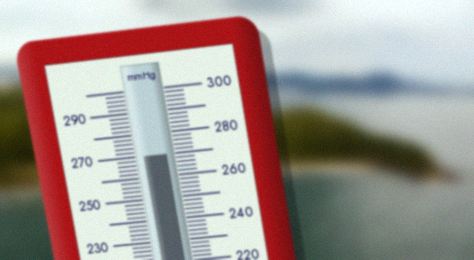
270 mmHg
